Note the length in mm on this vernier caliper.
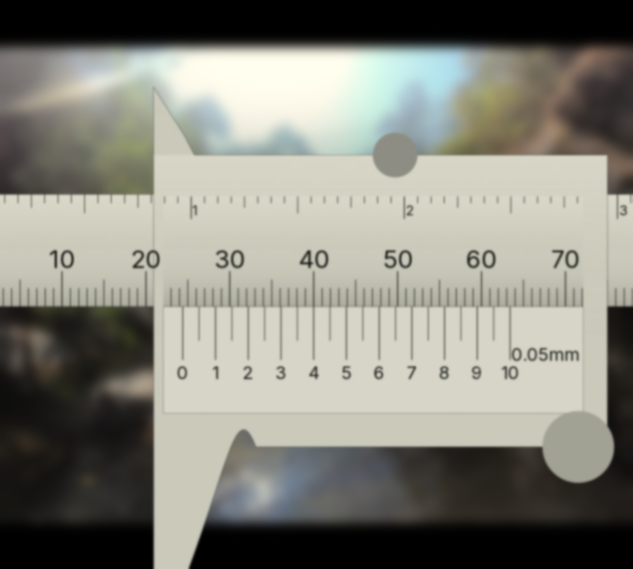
24.4 mm
